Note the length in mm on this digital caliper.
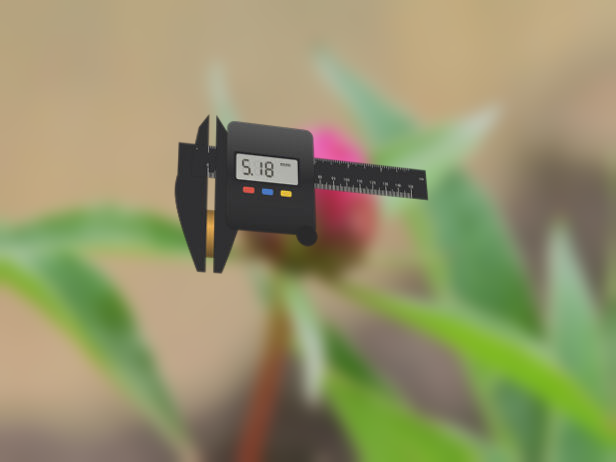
5.18 mm
